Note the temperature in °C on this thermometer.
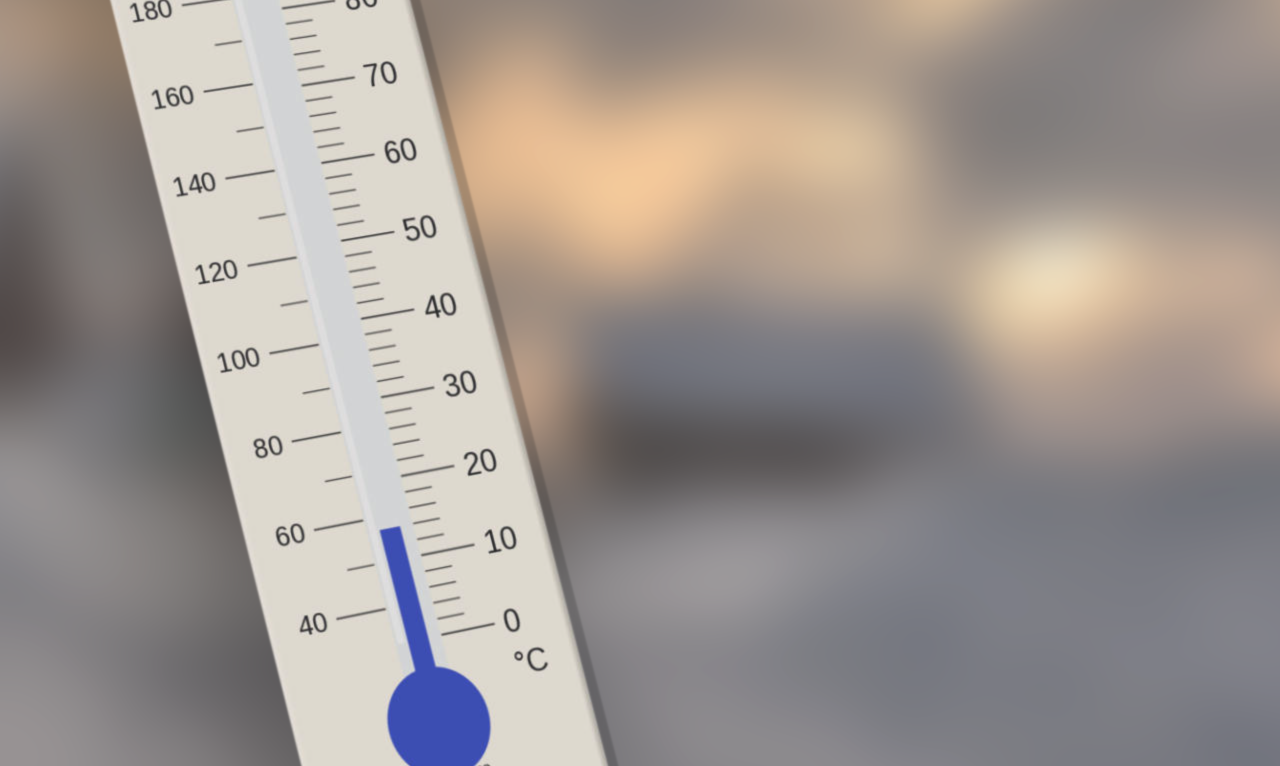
14 °C
